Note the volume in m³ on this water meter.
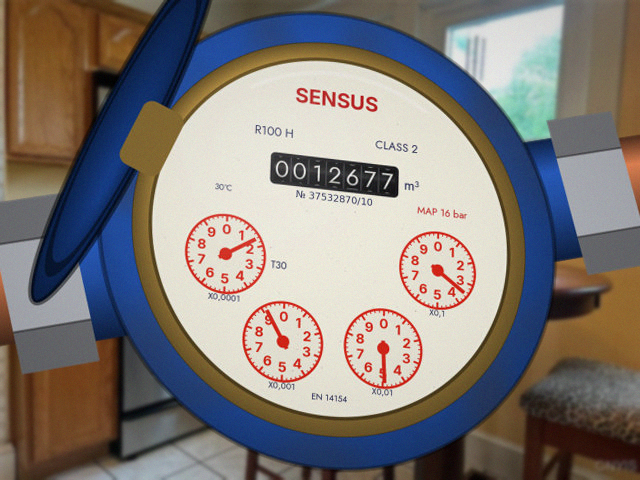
12677.3491 m³
